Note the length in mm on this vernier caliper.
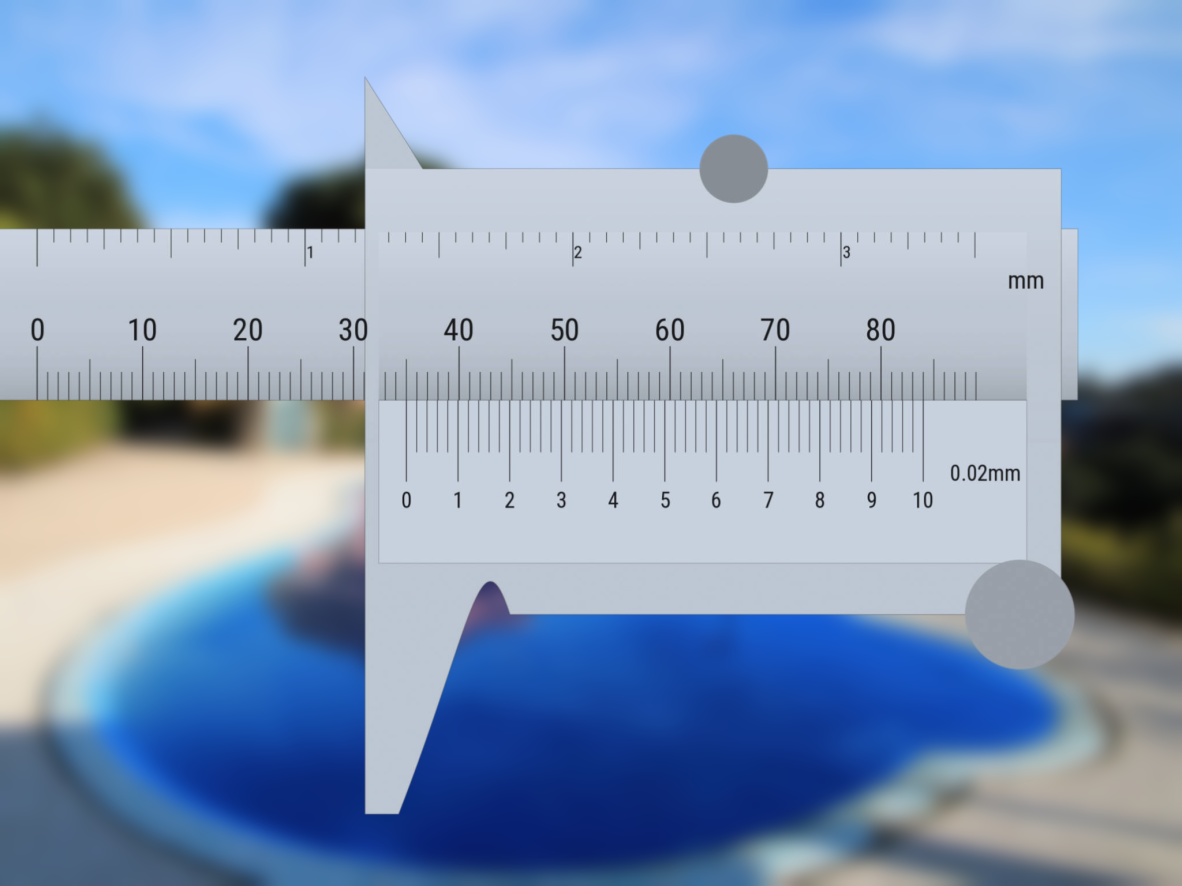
35.0 mm
